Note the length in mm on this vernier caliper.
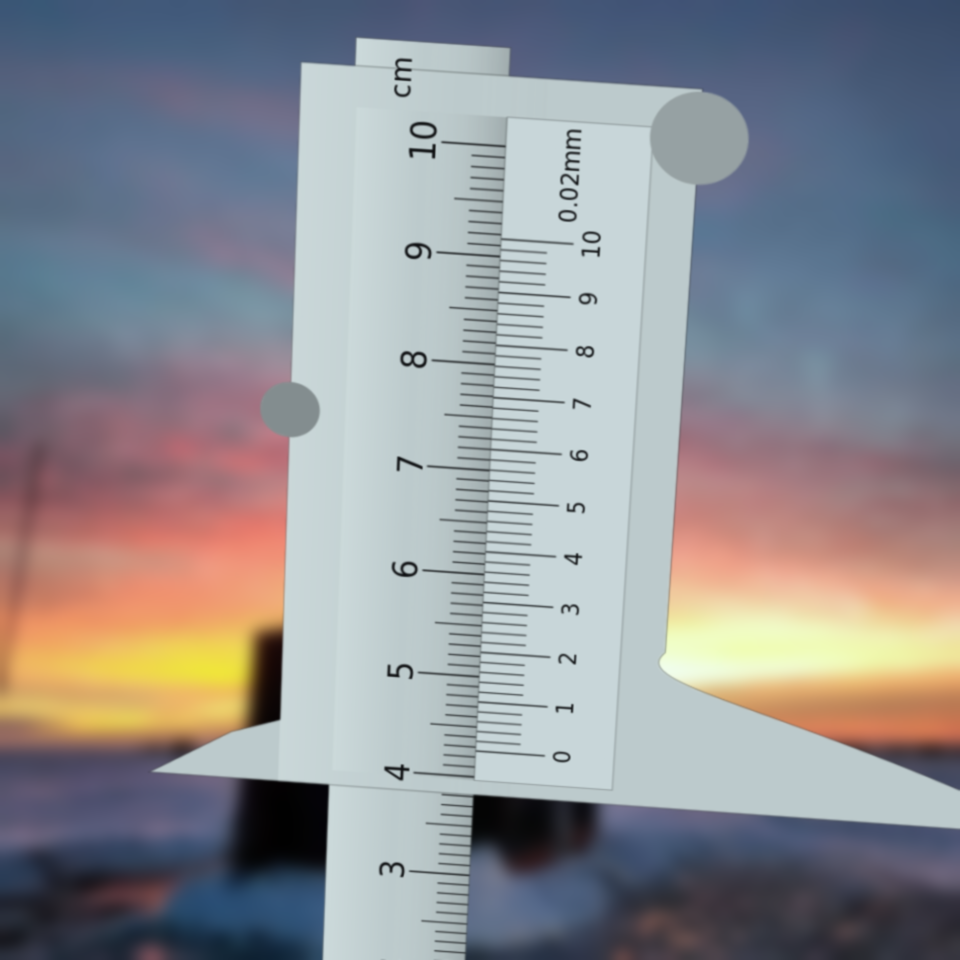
42.6 mm
